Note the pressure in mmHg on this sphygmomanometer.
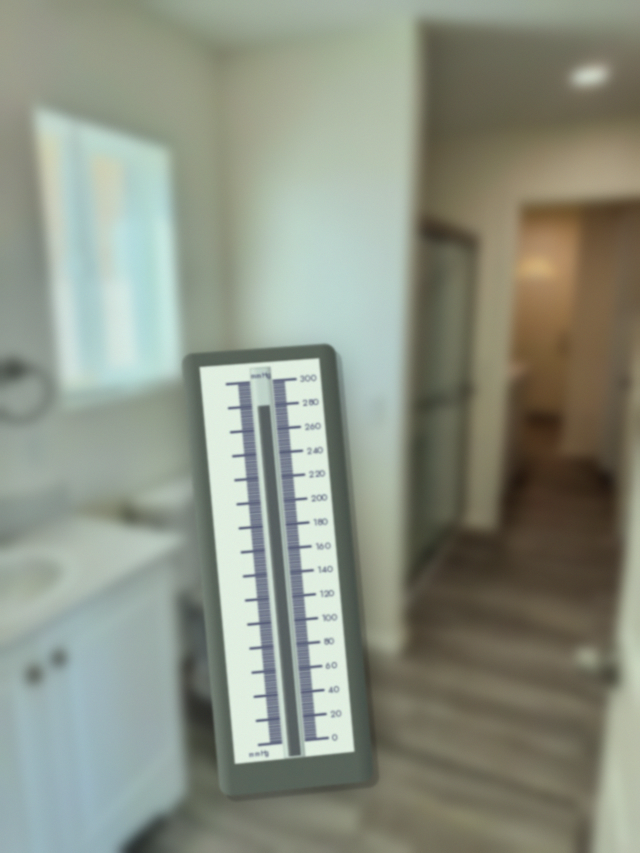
280 mmHg
